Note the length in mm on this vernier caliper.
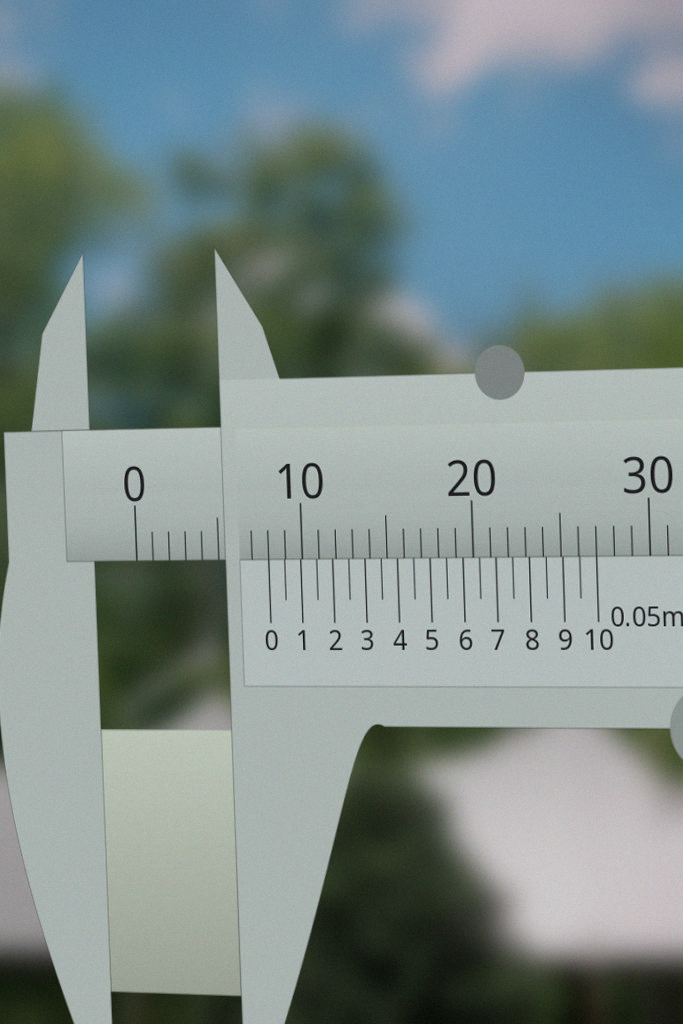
8.0 mm
